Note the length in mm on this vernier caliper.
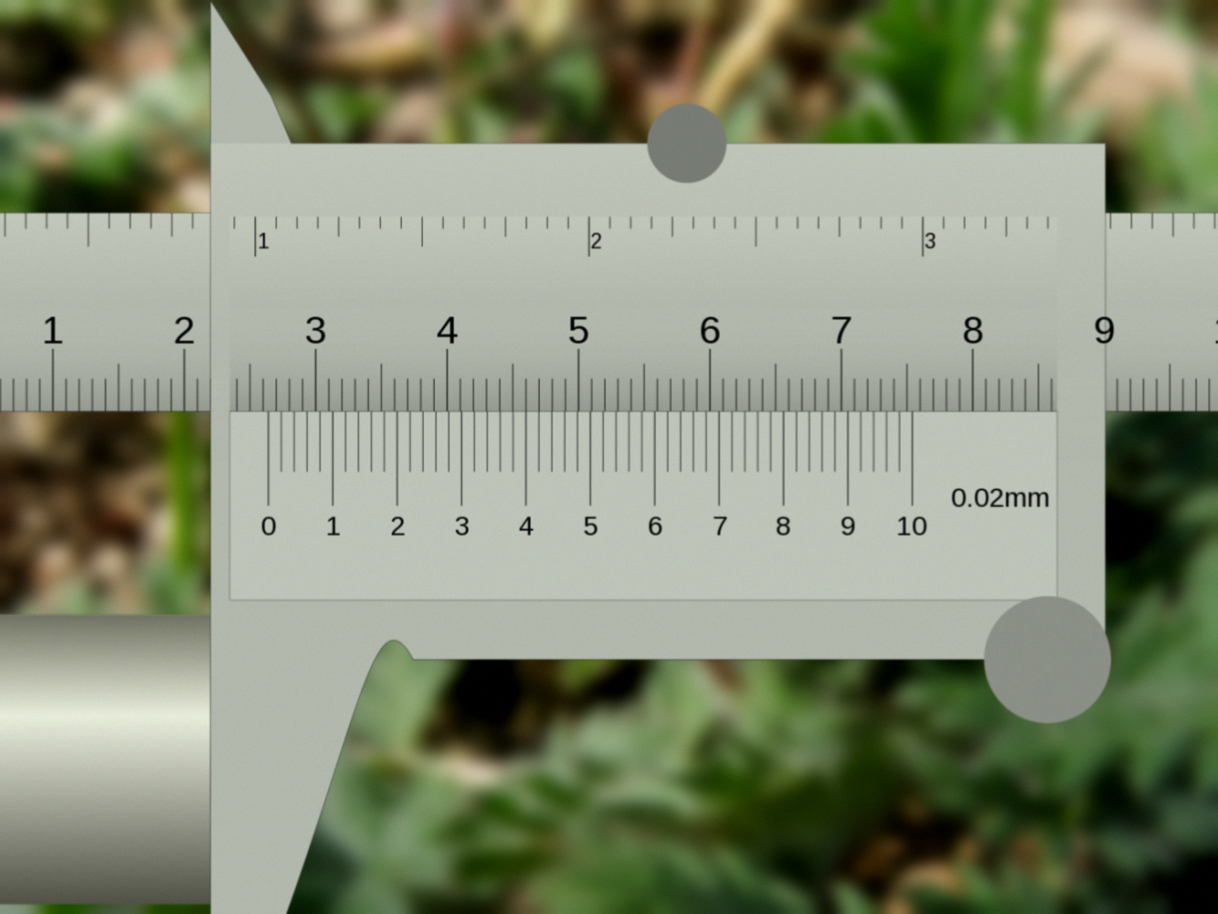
26.4 mm
